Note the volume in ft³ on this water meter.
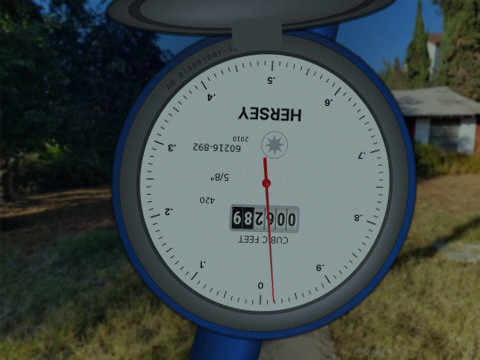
6288.98 ft³
